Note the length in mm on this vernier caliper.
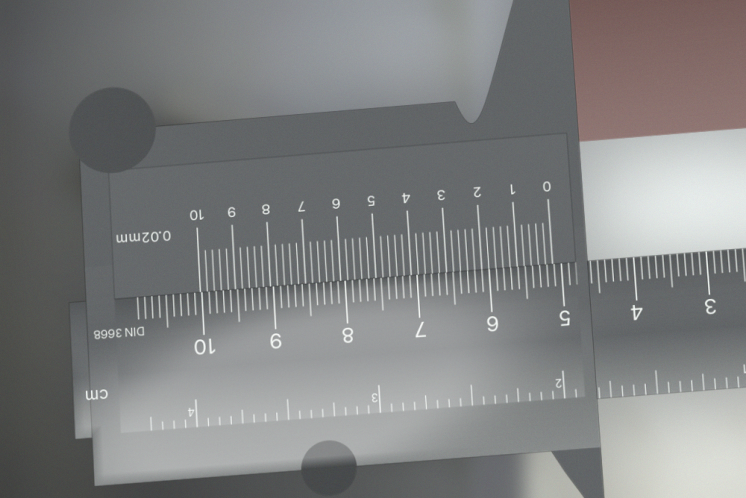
51.2 mm
